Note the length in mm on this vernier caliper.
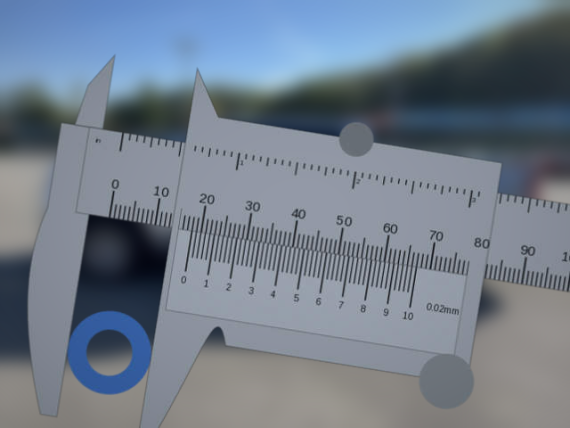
18.0 mm
